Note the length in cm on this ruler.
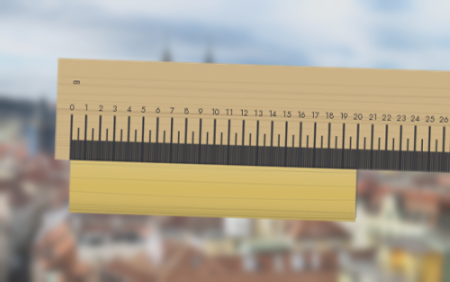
20 cm
